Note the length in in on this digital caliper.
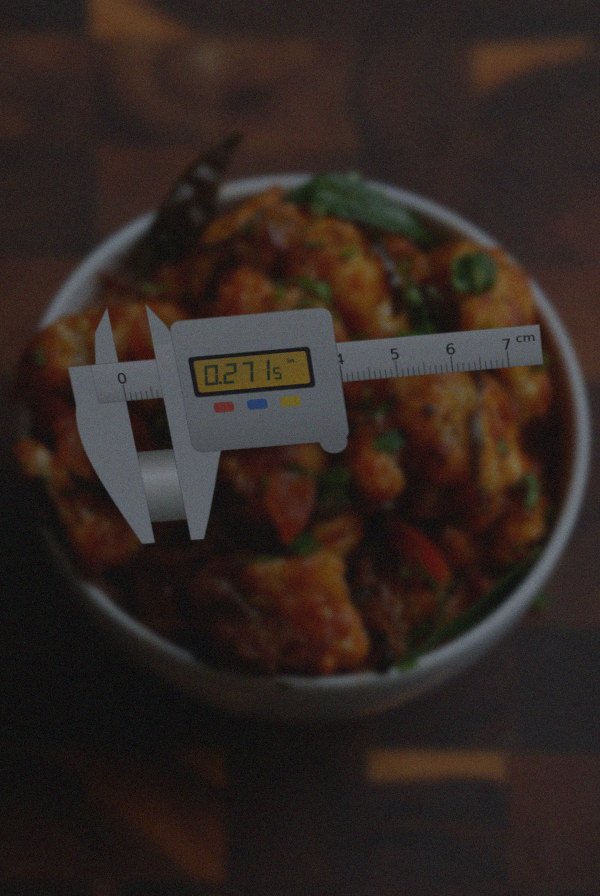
0.2715 in
